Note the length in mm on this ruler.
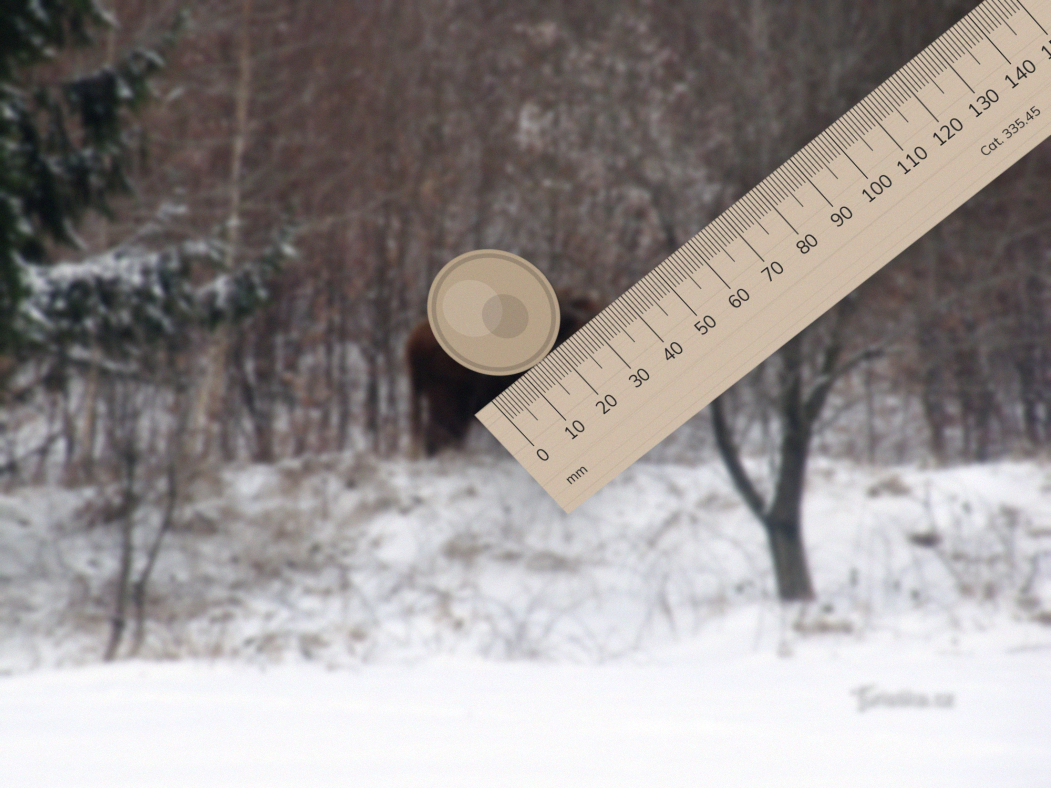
30 mm
